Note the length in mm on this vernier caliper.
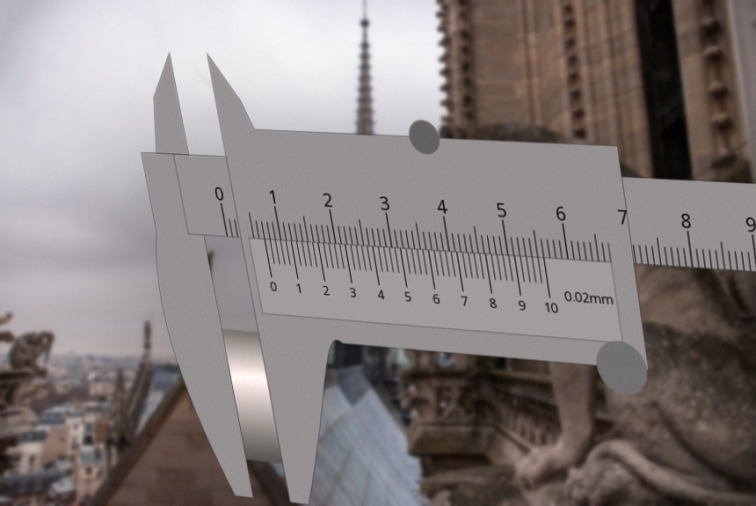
7.0 mm
